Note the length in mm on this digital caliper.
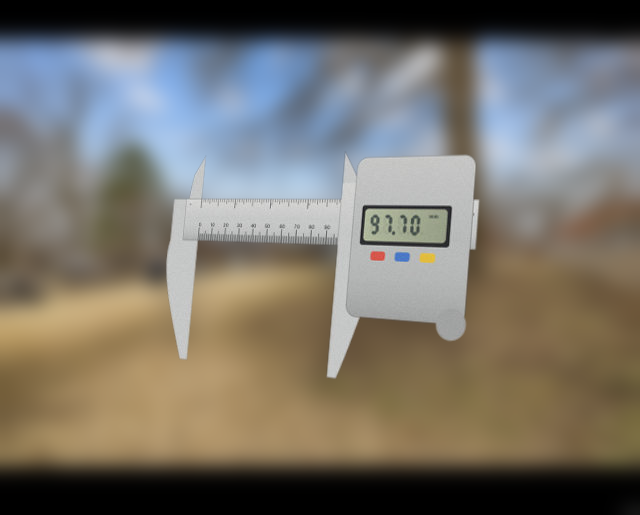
97.70 mm
